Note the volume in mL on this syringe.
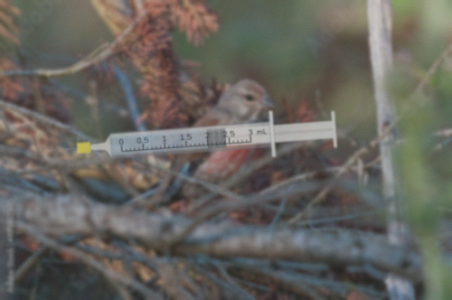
2 mL
